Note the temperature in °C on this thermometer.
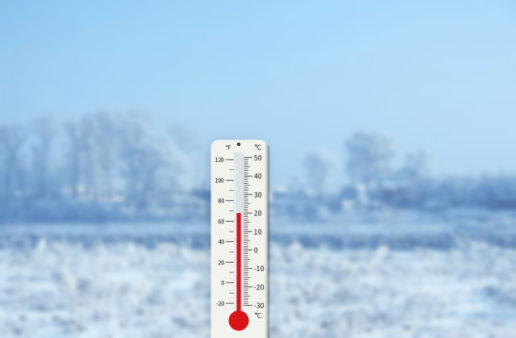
20 °C
